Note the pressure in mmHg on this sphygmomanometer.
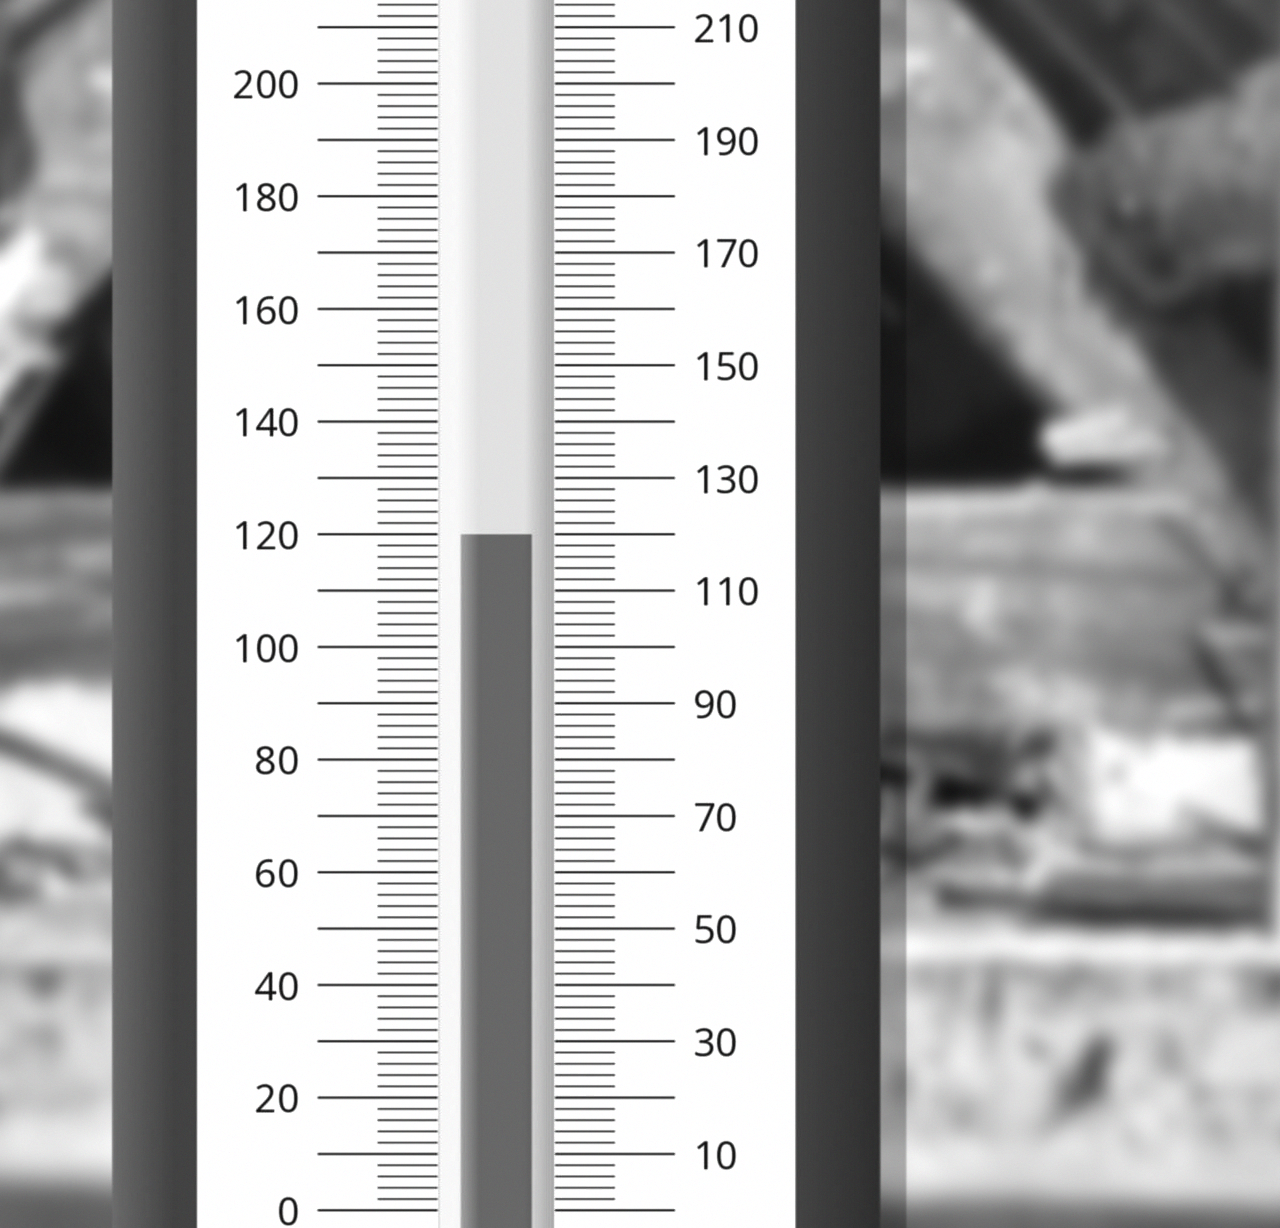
120 mmHg
